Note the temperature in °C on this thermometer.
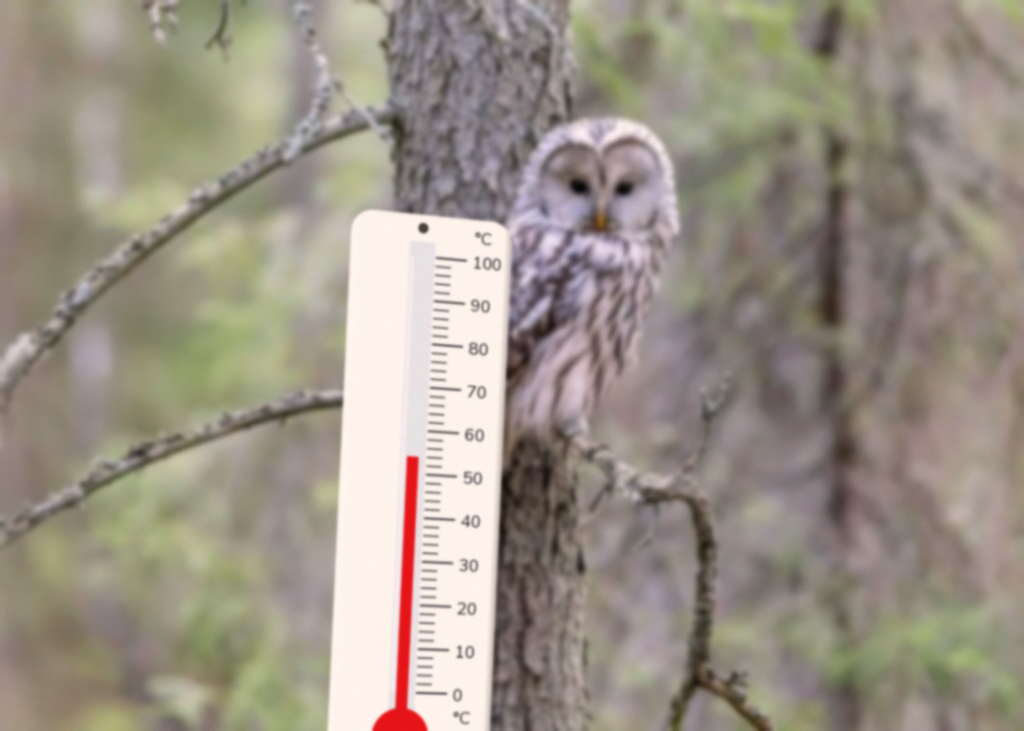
54 °C
